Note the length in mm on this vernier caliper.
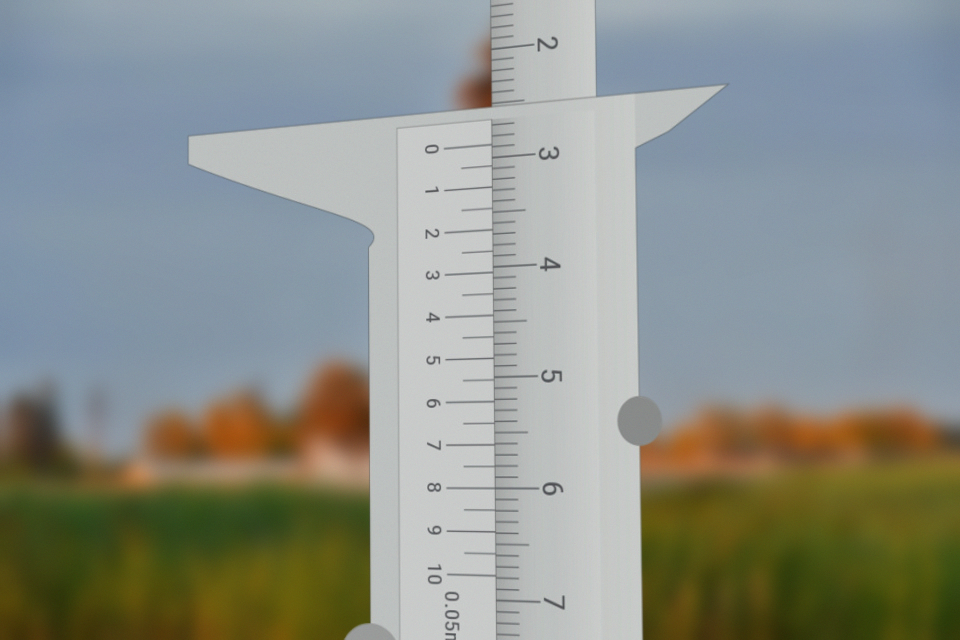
28.8 mm
